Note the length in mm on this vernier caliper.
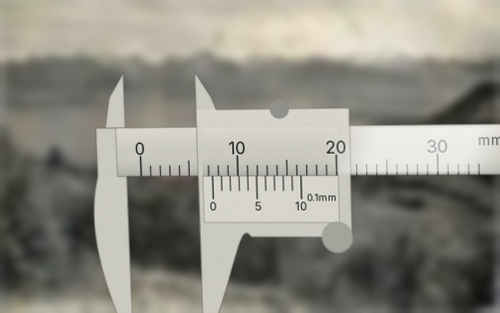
7.4 mm
